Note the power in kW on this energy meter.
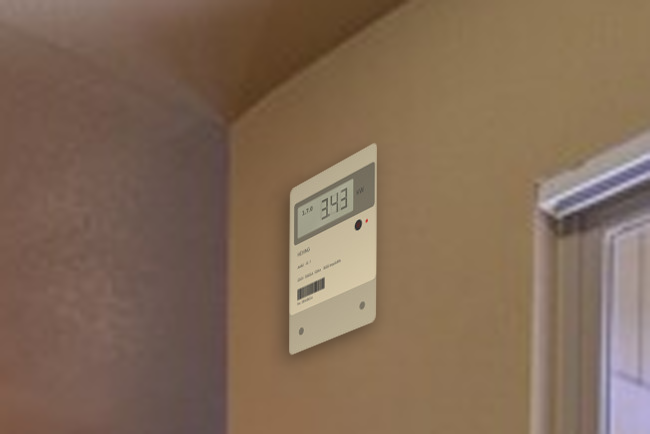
3.43 kW
